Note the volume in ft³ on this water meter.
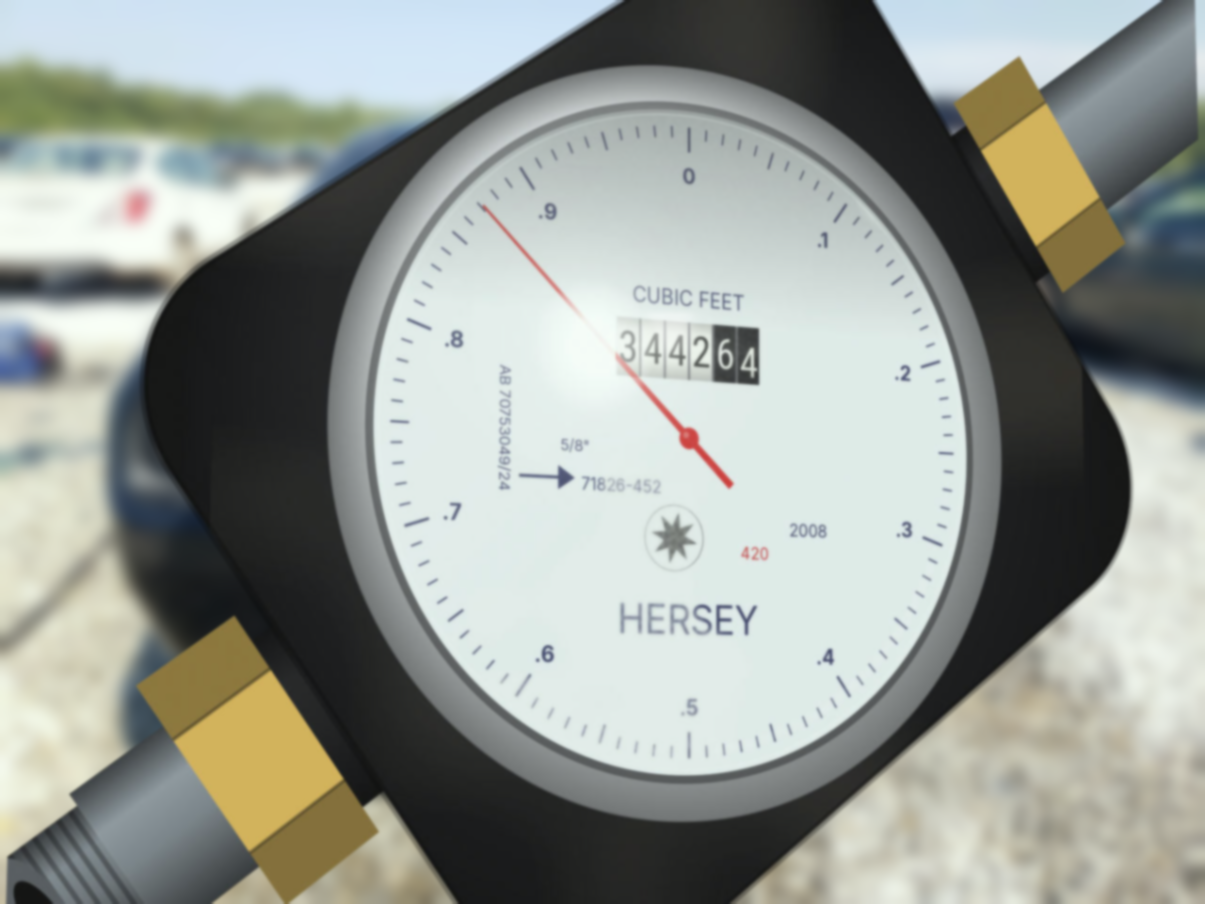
344263.87 ft³
